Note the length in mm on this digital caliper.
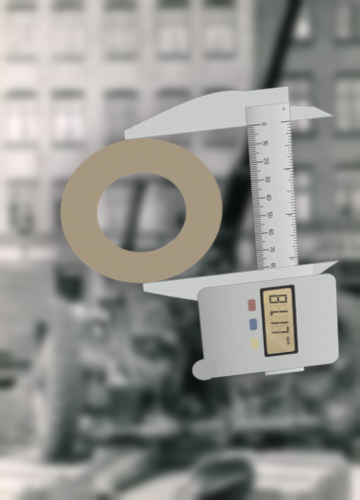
81.17 mm
